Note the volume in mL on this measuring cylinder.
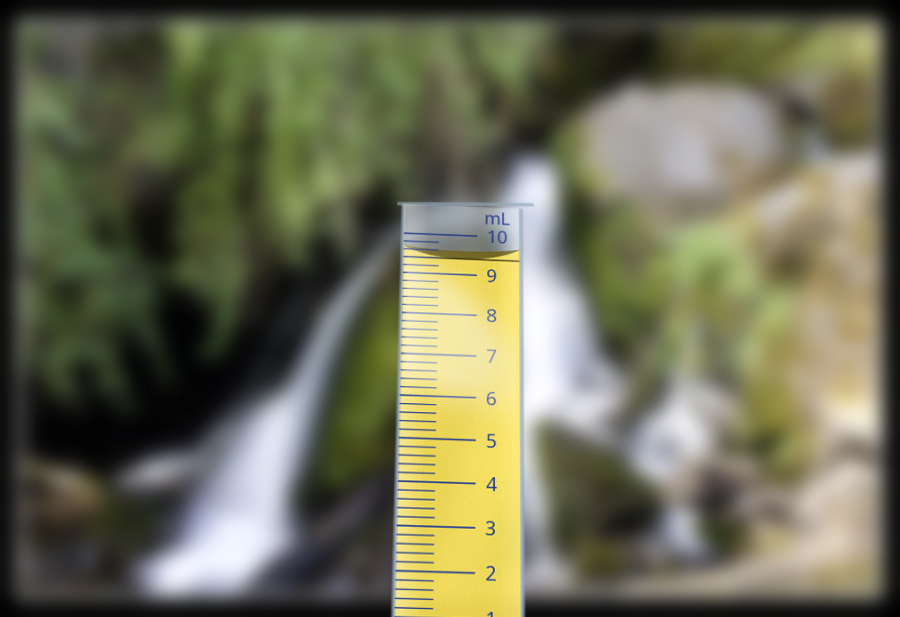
9.4 mL
